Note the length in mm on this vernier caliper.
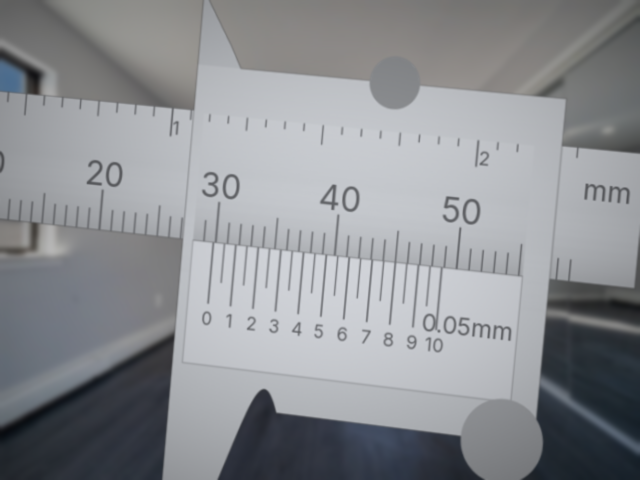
29.8 mm
